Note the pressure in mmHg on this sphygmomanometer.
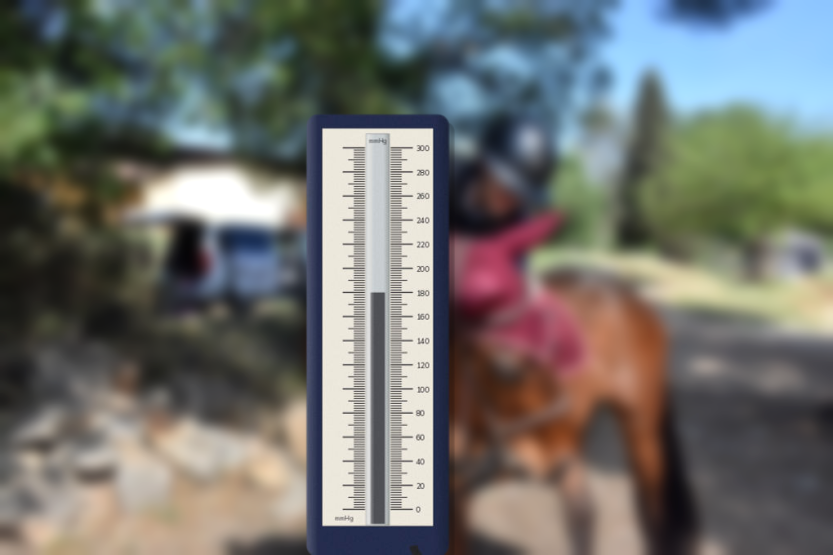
180 mmHg
